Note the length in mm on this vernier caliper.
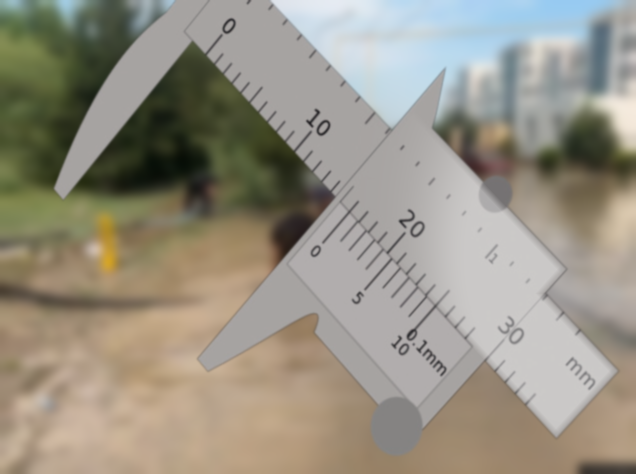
16.0 mm
